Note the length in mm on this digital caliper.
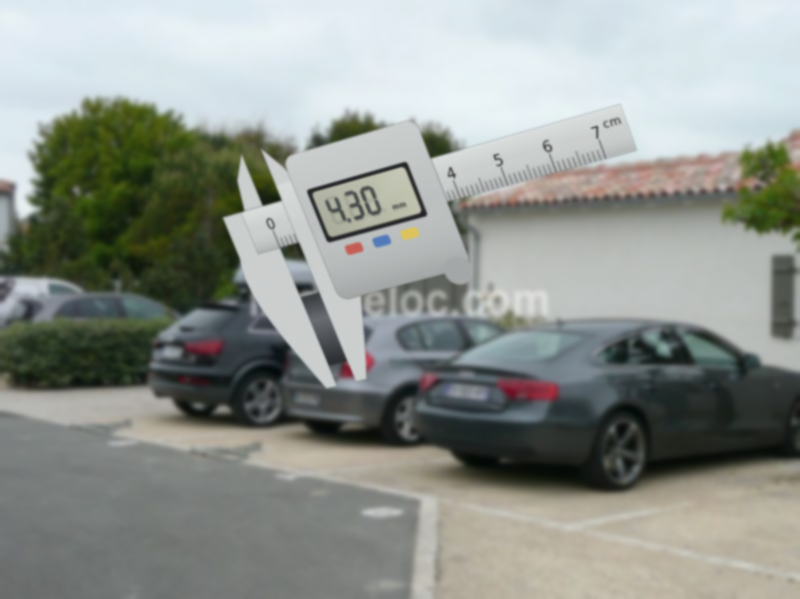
4.30 mm
